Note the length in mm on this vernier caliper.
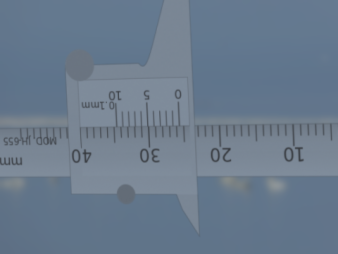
25.6 mm
